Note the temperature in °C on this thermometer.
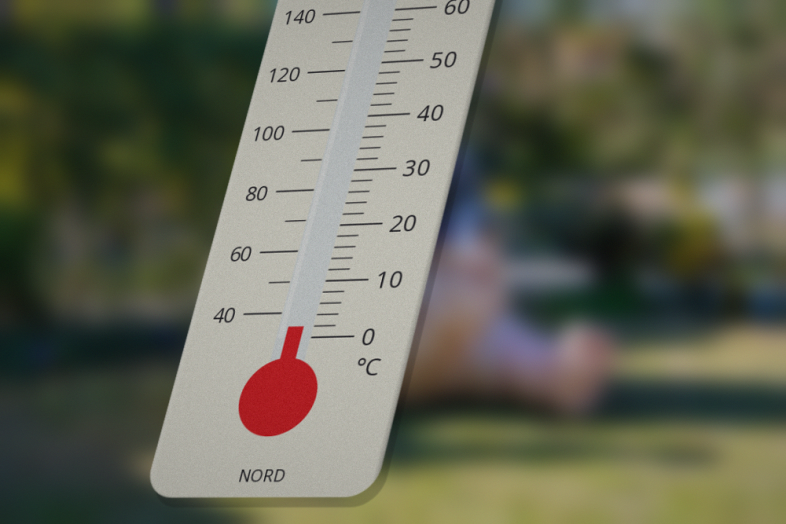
2 °C
